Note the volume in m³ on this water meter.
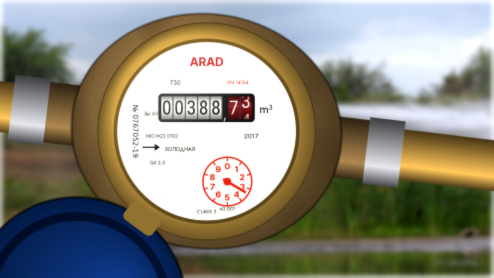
388.733 m³
